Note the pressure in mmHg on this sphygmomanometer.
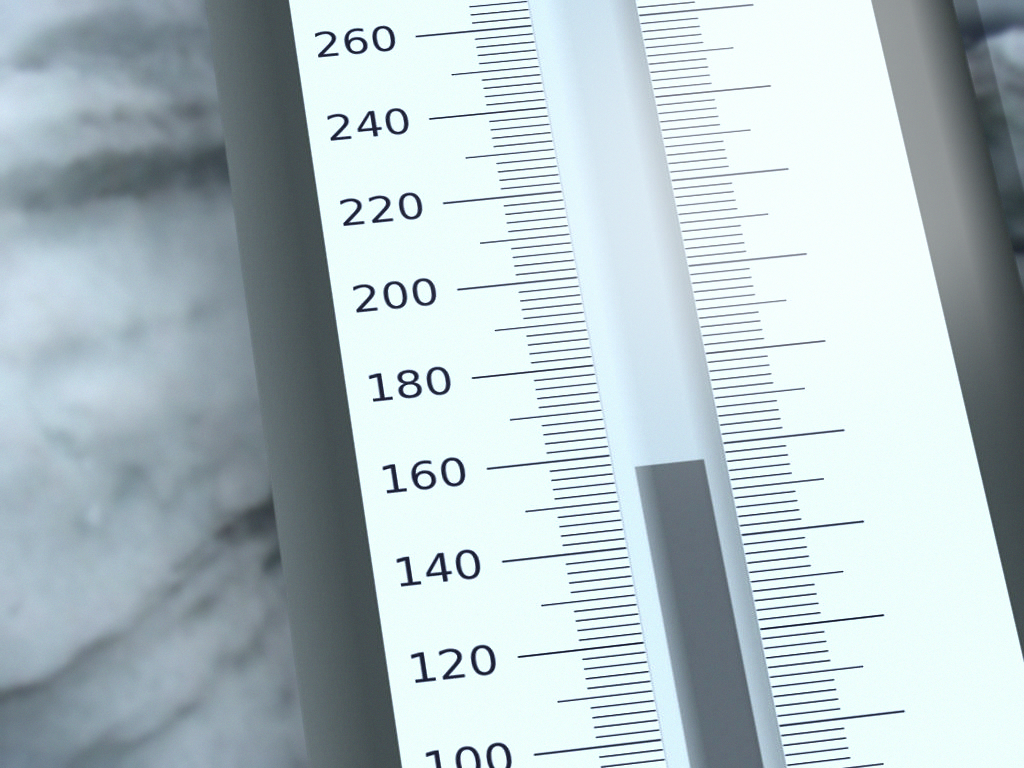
157 mmHg
